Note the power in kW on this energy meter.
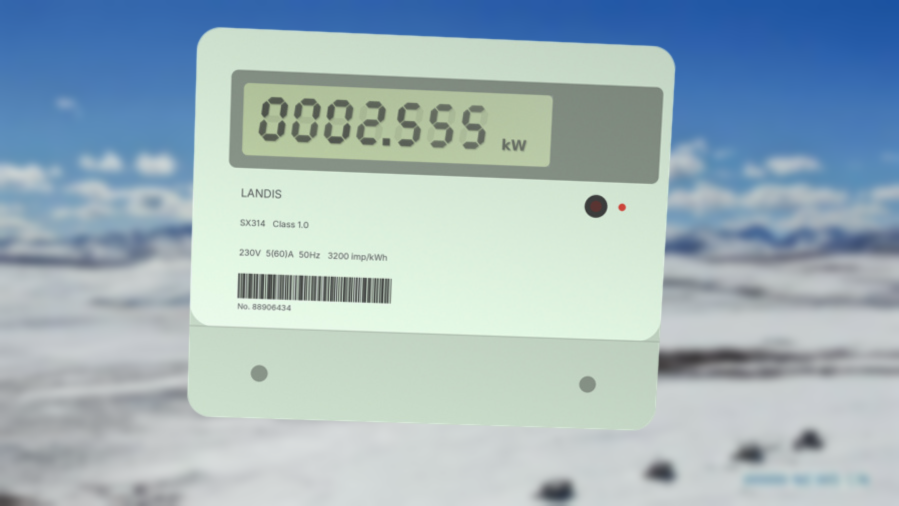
2.555 kW
